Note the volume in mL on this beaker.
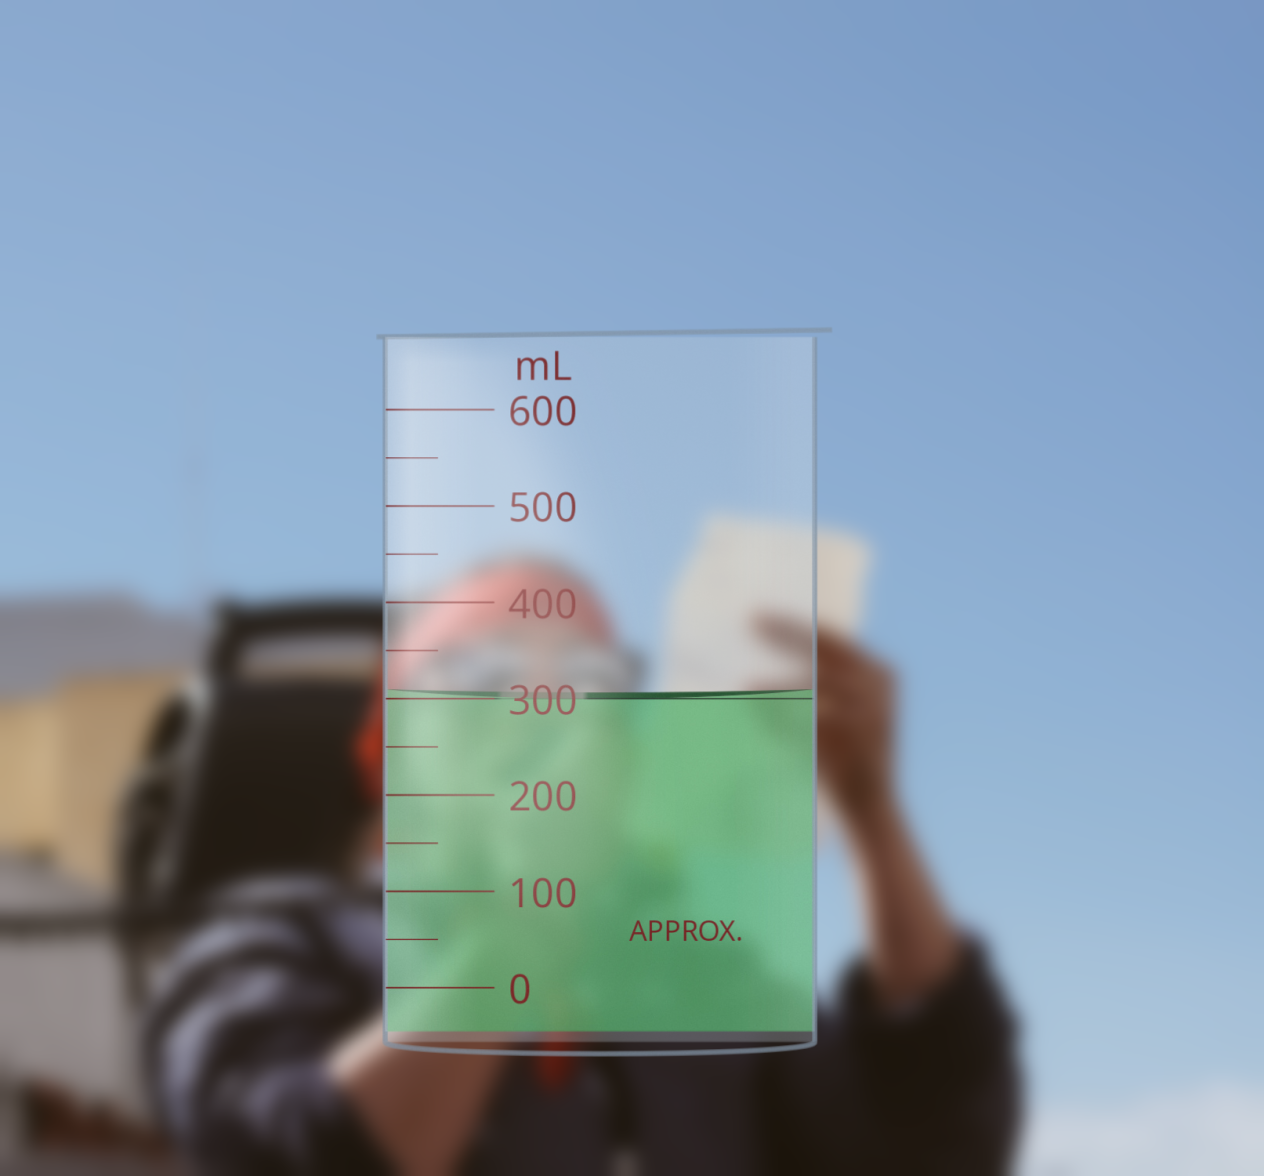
300 mL
